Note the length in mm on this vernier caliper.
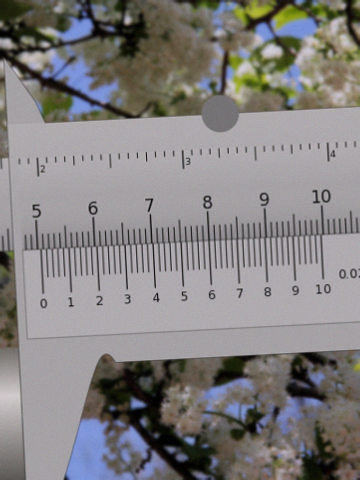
50.6 mm
